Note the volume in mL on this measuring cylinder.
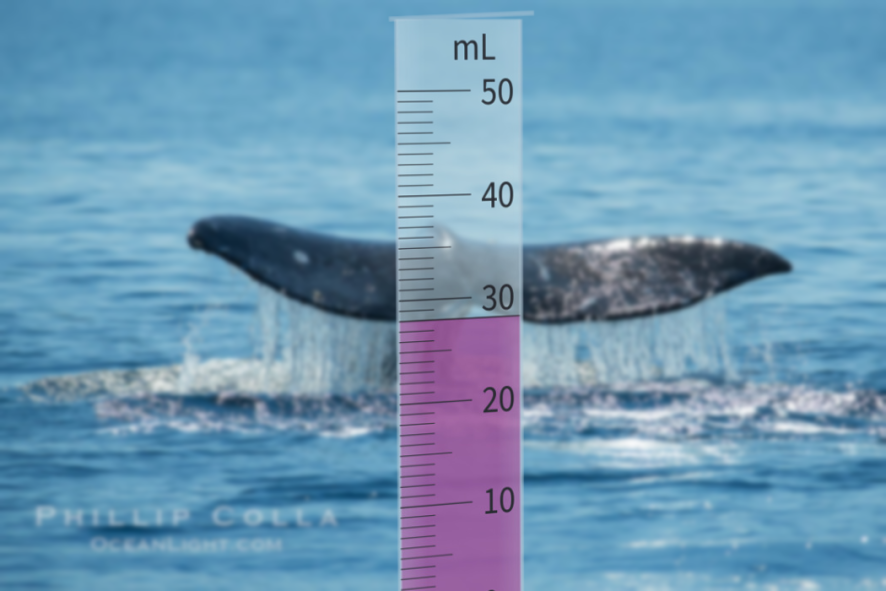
28 mL
